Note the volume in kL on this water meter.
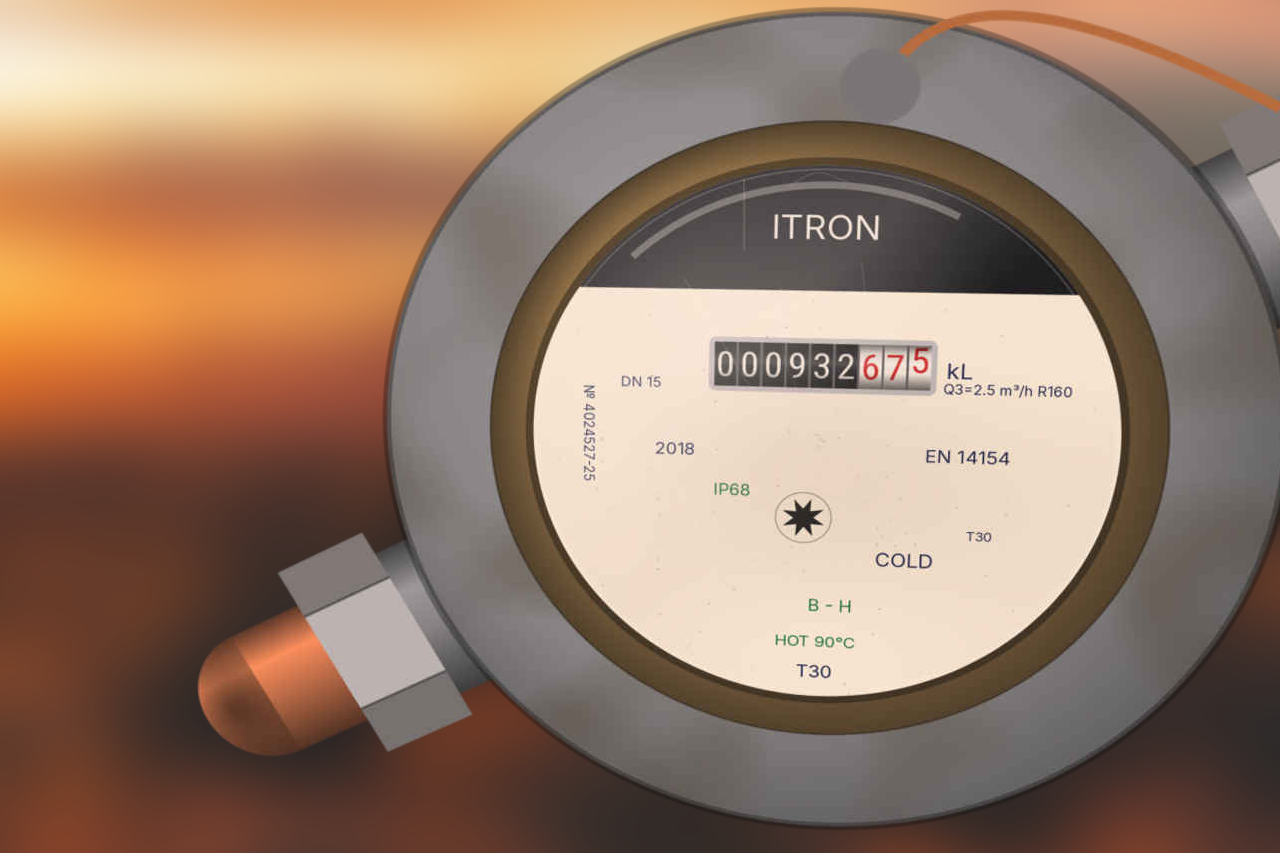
932.675 kL
